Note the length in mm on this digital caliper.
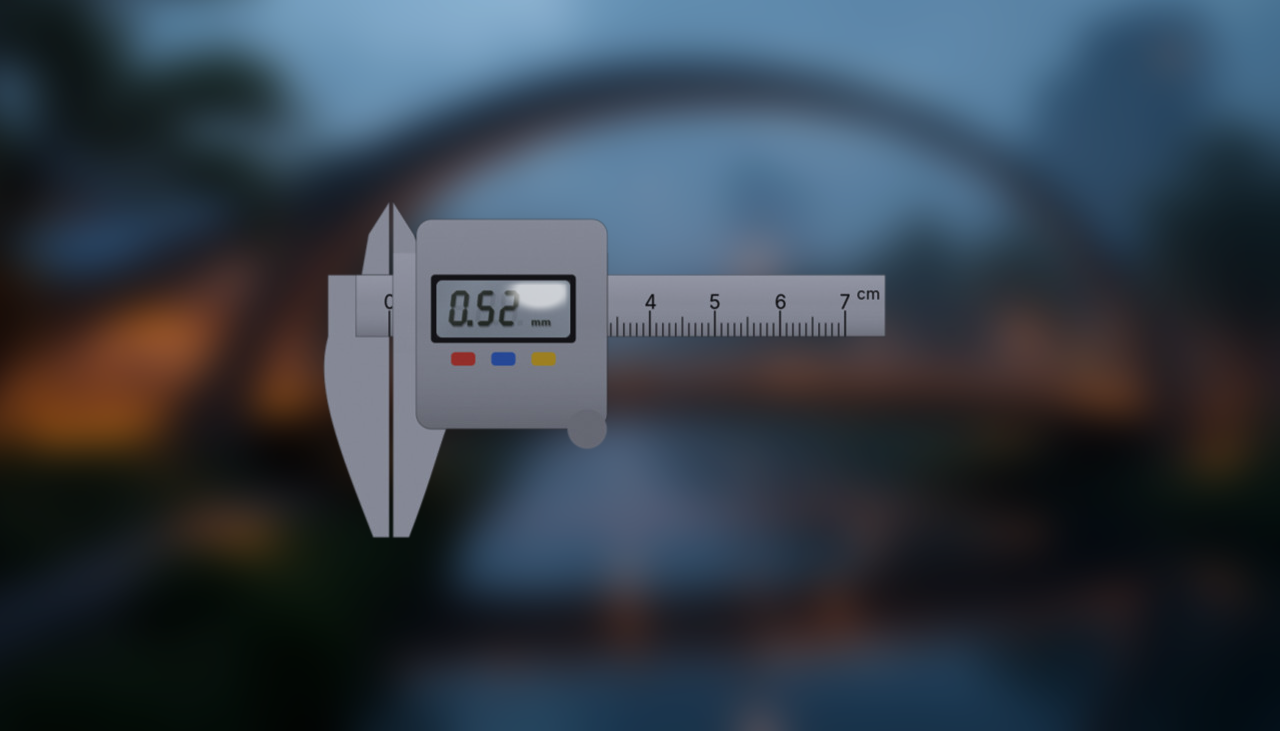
0.52 mm
